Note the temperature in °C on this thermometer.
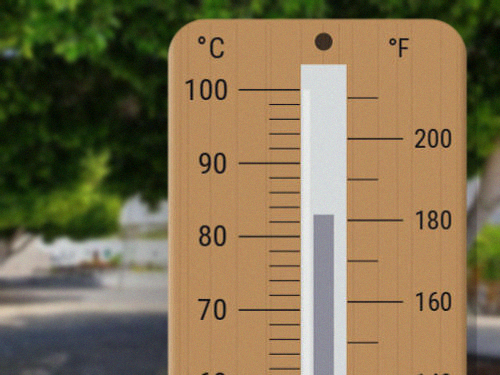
83 °C
